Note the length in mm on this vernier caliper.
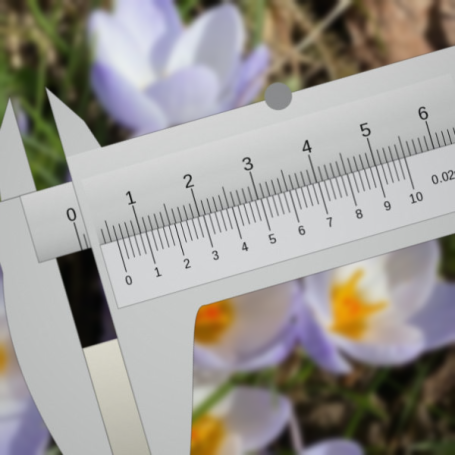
6.0 mm
